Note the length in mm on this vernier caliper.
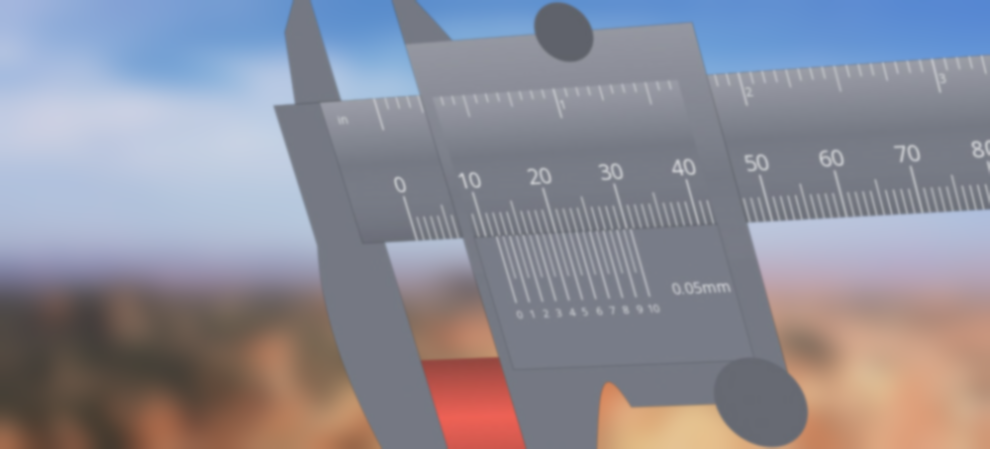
11.5 mm
